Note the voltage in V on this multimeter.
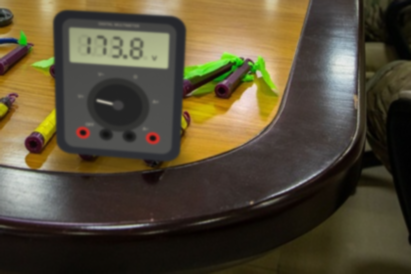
173.8 V
